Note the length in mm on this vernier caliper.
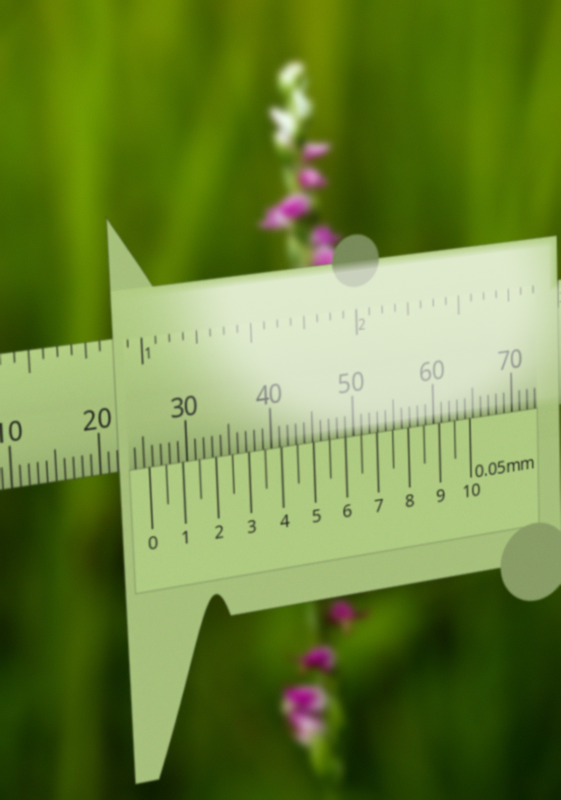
25.6 mm
